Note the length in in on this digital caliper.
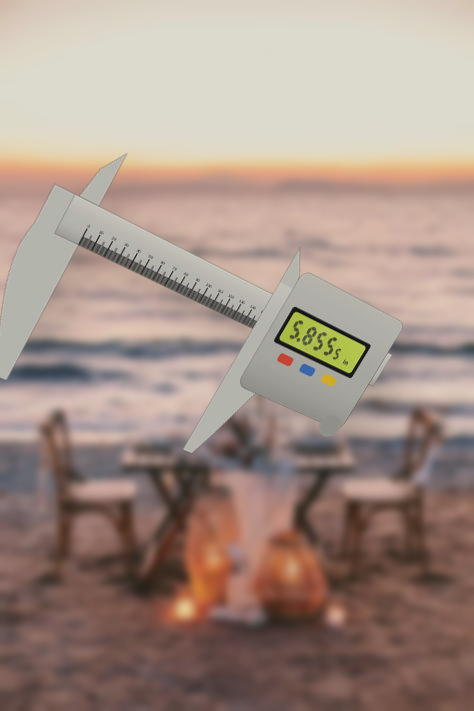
5.8555 in
